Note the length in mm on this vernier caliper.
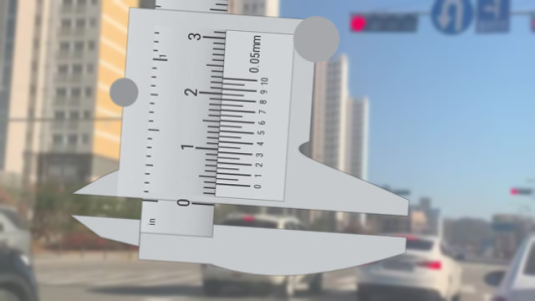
3.8 mm
